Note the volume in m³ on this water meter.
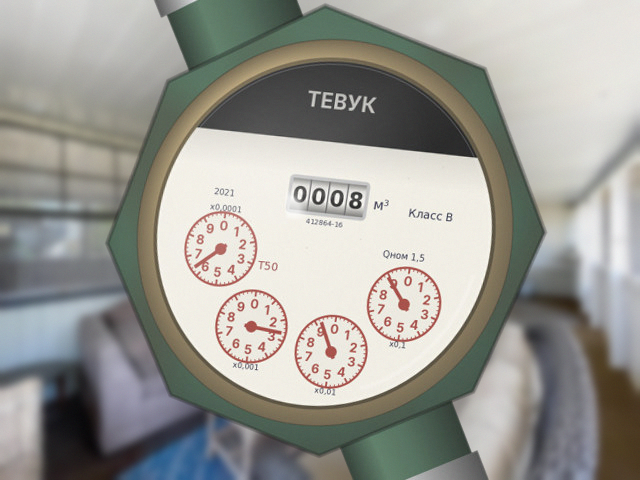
8.8926 m³
